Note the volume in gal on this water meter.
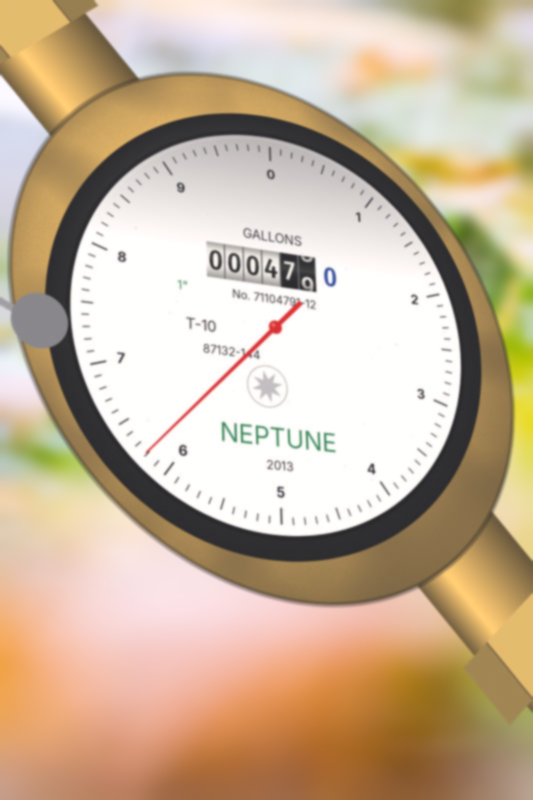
4786.2 gal
